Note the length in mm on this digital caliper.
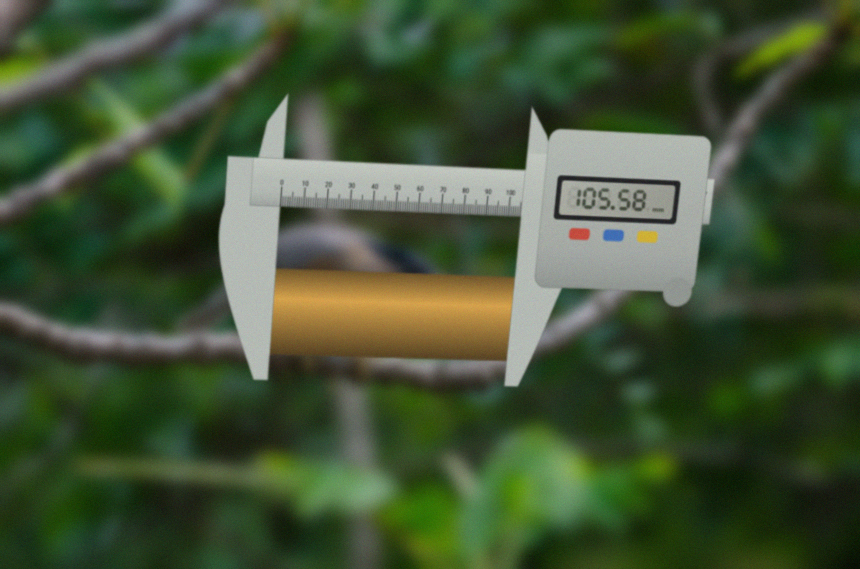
105.58 mm
